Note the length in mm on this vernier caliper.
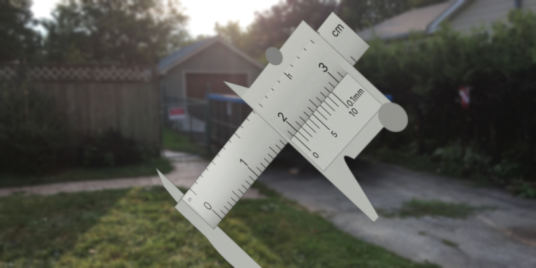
19.2 mm
